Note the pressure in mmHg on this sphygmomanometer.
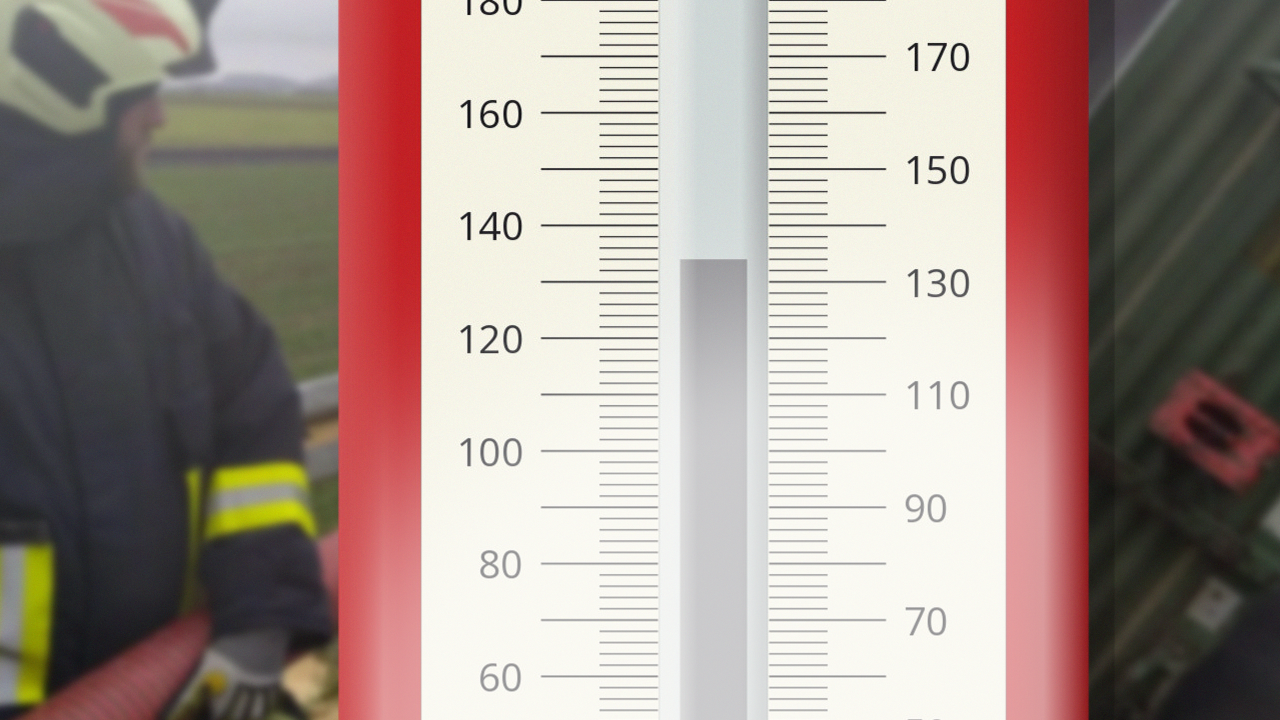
134 mmHg
